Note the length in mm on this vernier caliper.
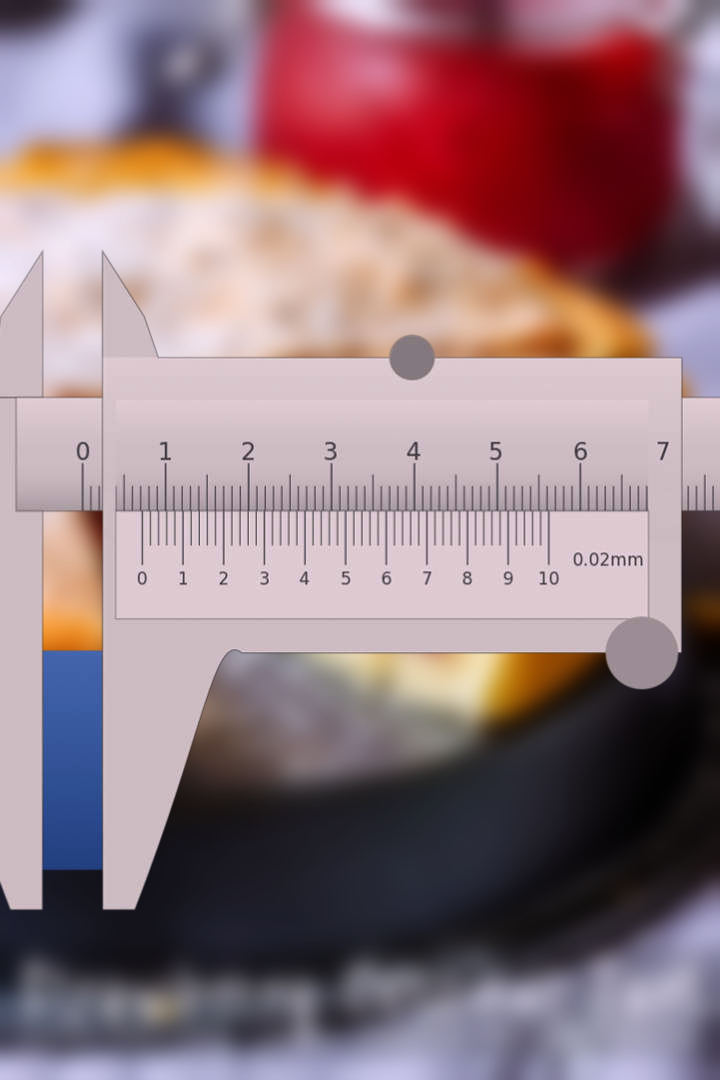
7.2 mm
